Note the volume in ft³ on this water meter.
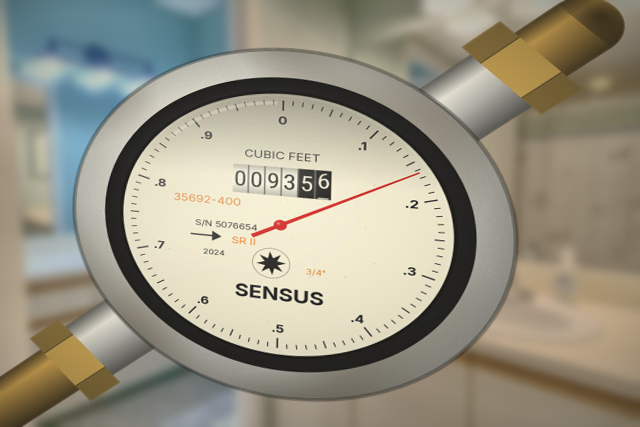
9356.16 ft³
